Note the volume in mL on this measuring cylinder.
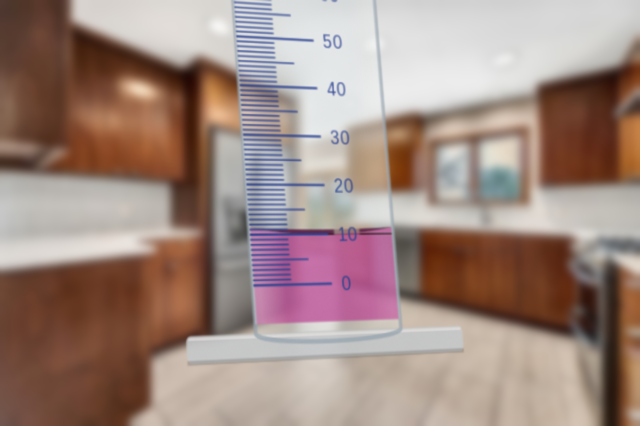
10 mL
